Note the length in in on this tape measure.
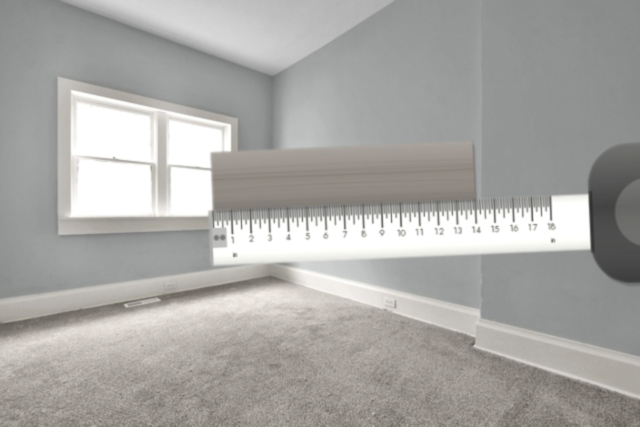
14 in
